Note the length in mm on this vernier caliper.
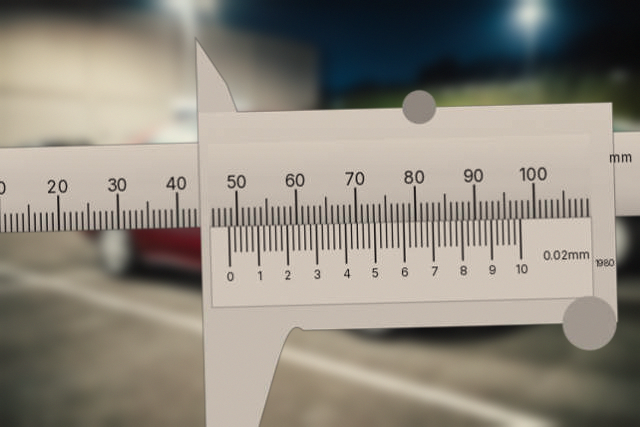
48.6 mm
